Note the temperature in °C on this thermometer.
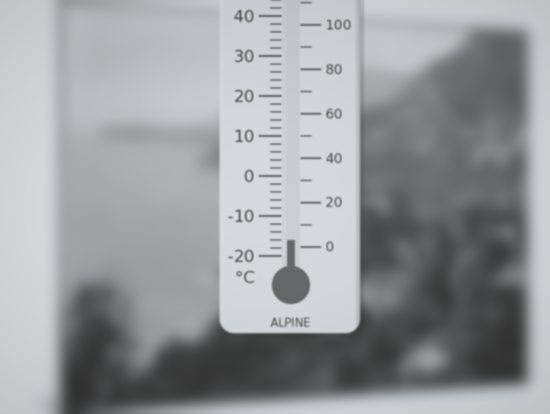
-16 °C
